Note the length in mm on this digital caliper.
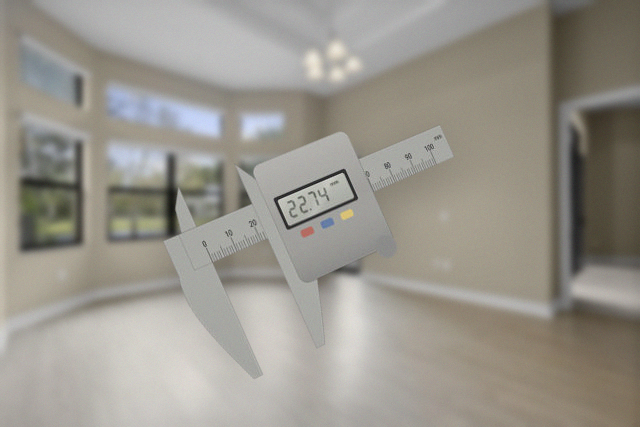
22.74 mm
